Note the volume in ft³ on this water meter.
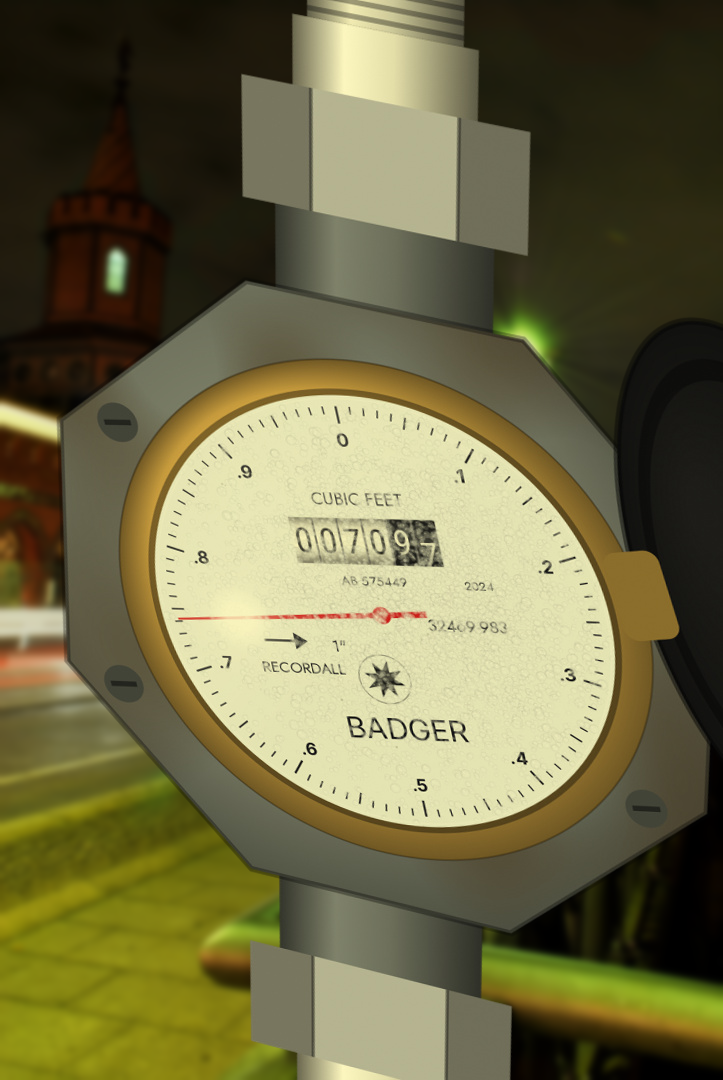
7096.74 ft³
